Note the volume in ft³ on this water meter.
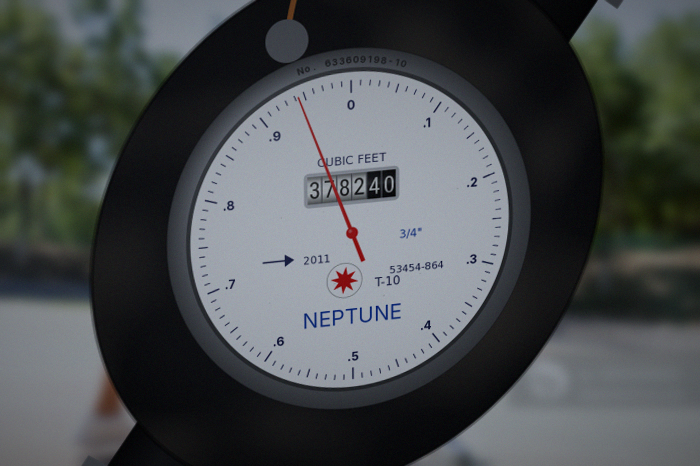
378239.94 ft³
